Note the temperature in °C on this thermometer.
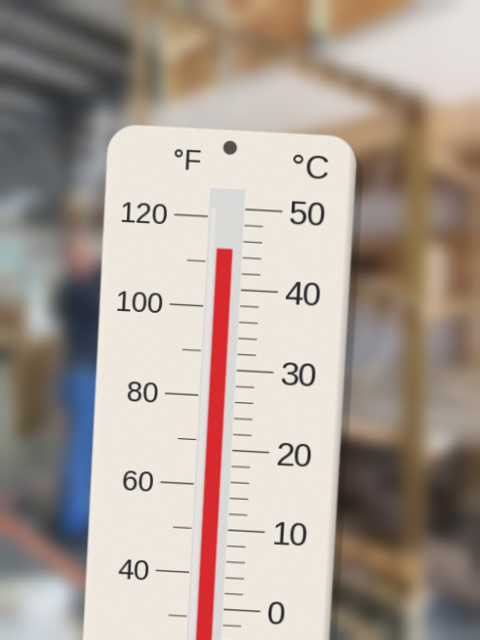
45 °C
